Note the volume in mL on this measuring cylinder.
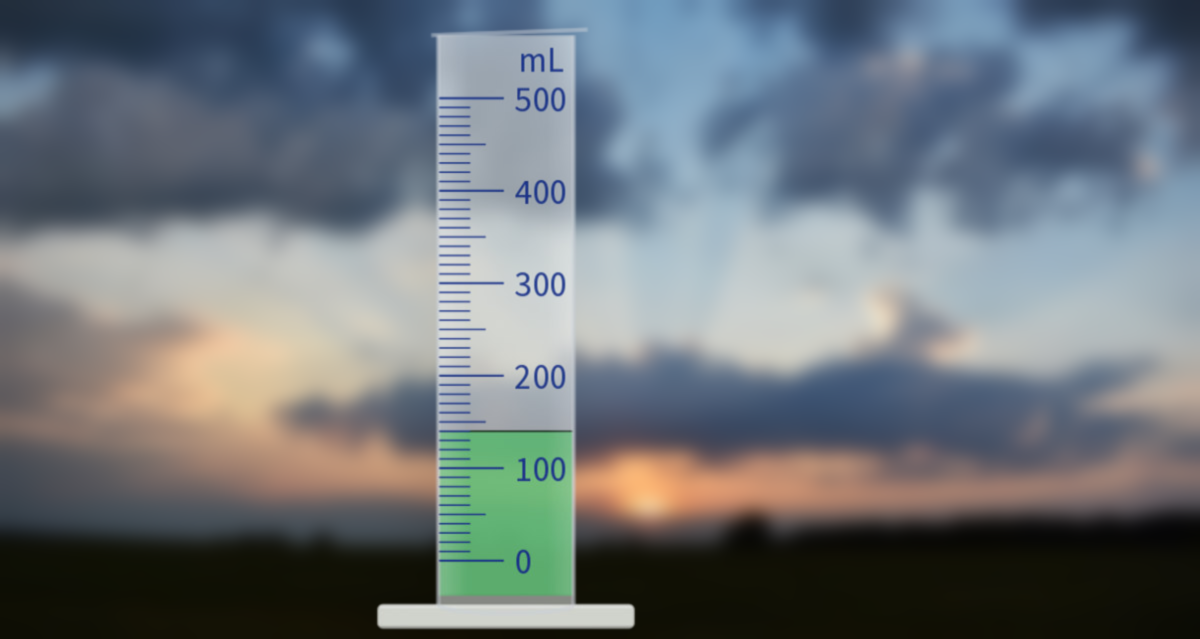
140 mL
